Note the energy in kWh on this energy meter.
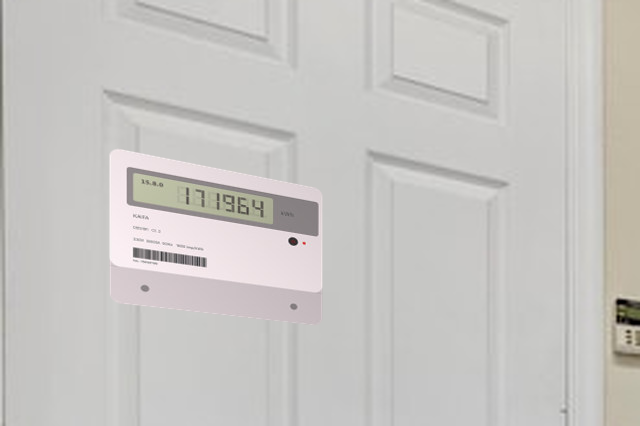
171964 kWh
